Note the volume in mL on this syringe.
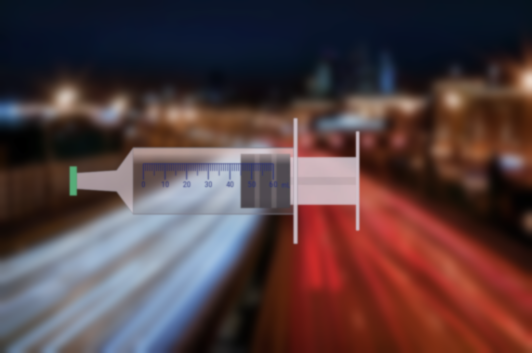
45 mL
